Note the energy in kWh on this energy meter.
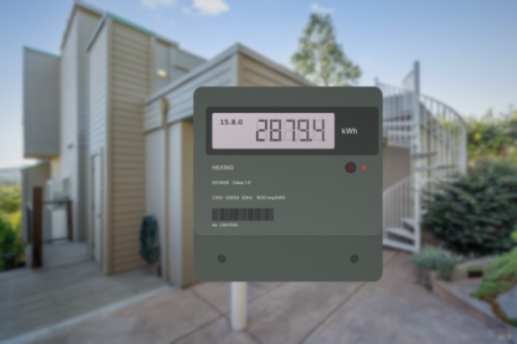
2879.4 kWh
